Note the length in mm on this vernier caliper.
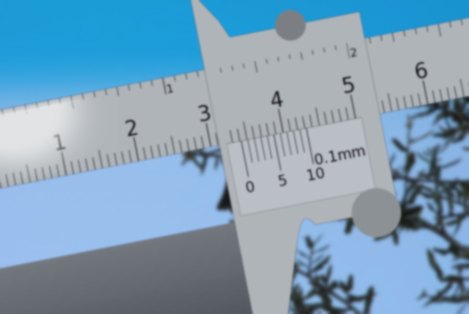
34.2 mm
